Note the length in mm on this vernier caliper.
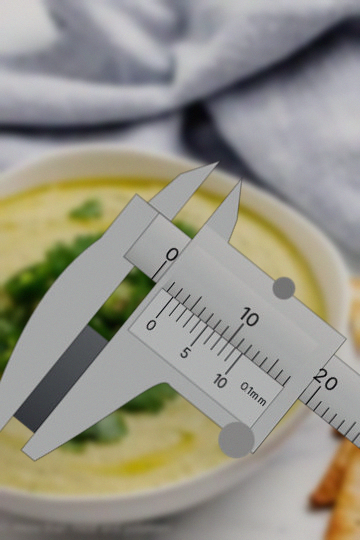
2.8 mm
